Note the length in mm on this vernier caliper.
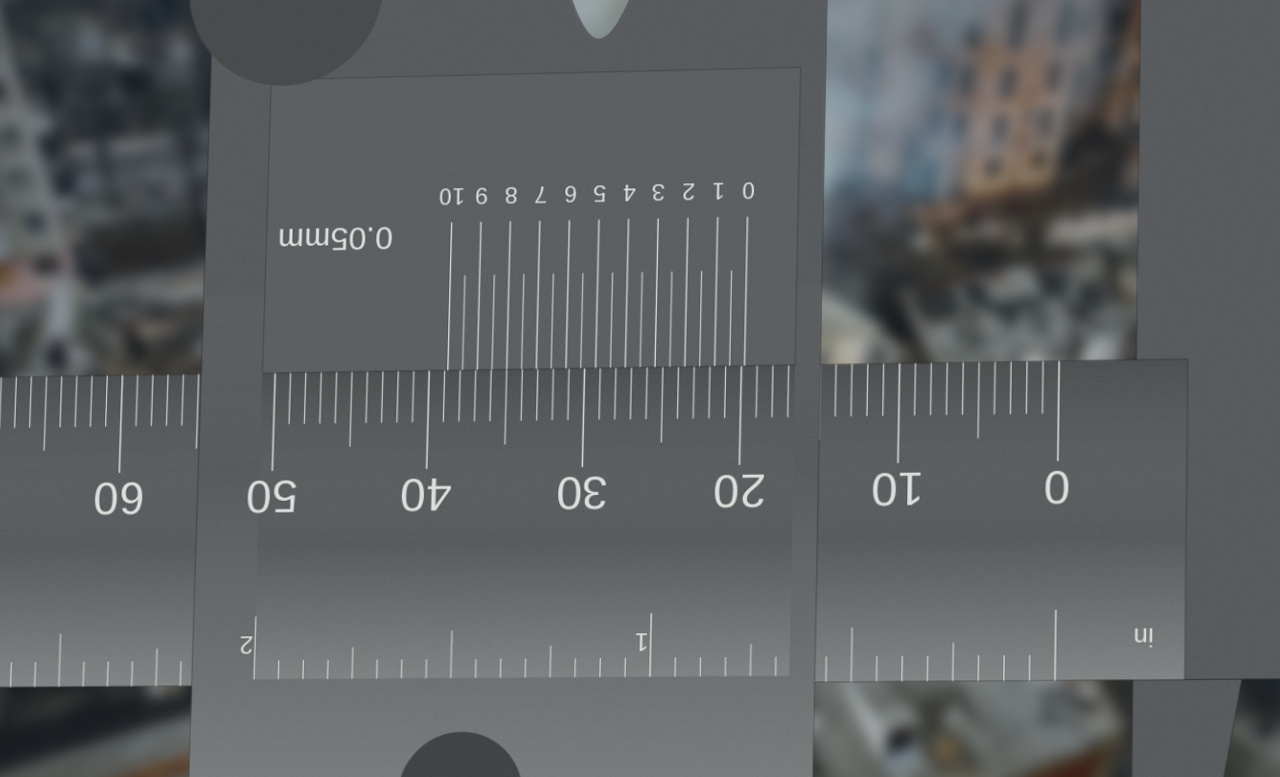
19.8 mm
